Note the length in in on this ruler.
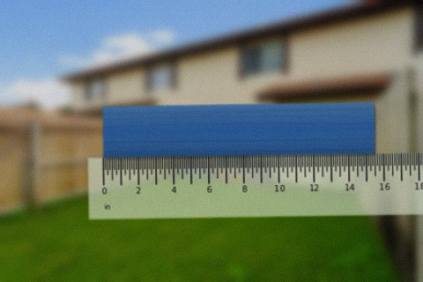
15.5 in
